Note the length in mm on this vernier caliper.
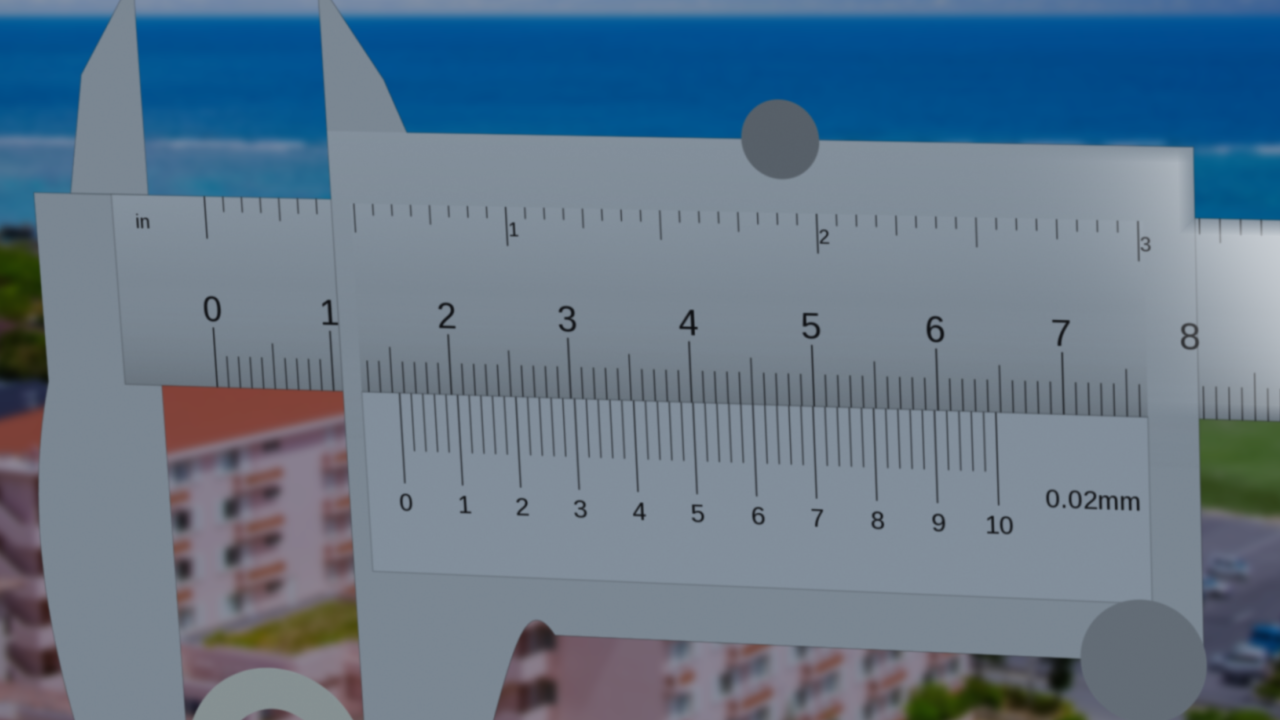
15.6 mm
